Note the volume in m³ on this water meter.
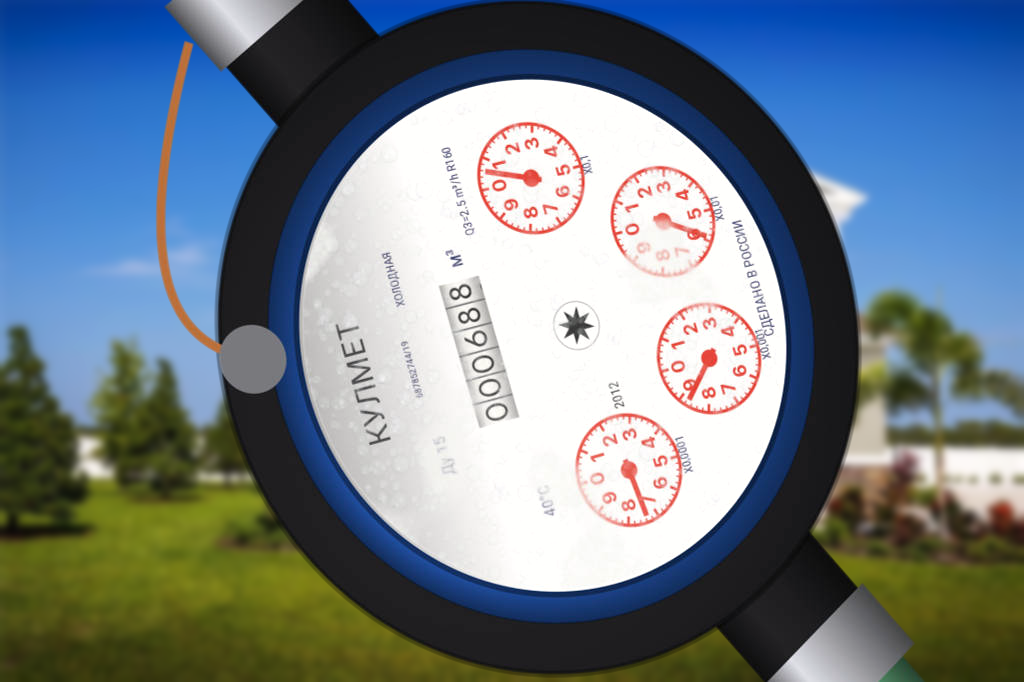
688.0587 m³
